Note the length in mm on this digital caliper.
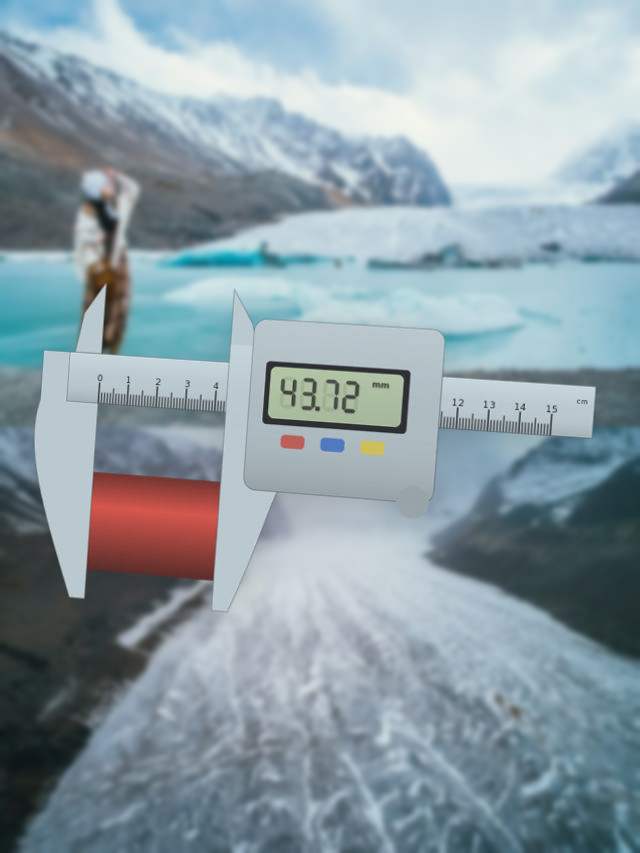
43.72 mm
